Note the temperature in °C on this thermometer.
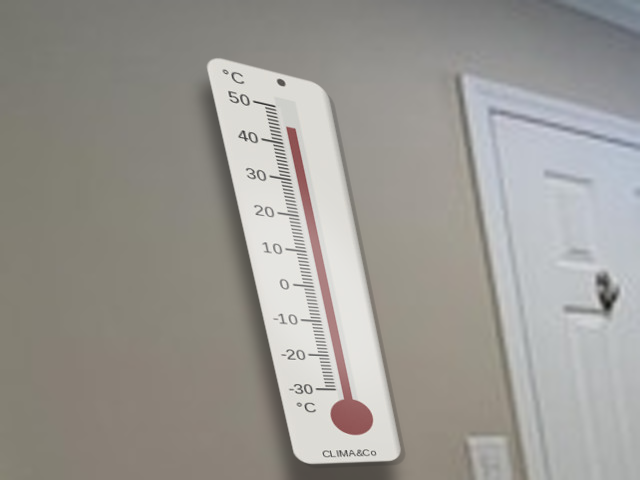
45 °C
